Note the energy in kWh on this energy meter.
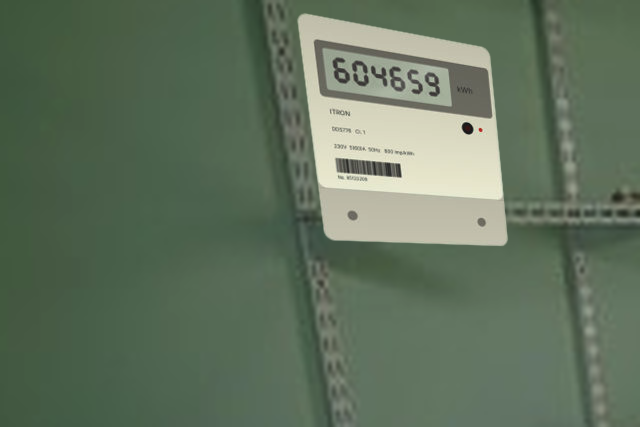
604659 kWh
